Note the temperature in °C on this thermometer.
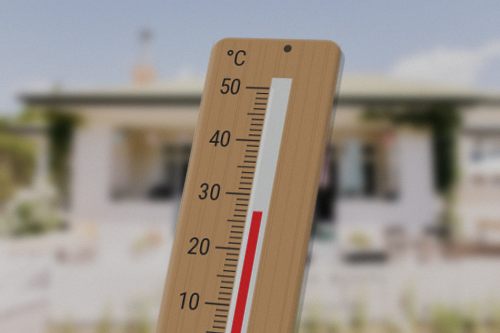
27 °C
